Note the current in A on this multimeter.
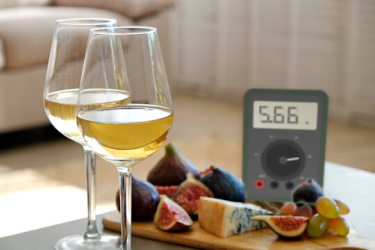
5.66 A
